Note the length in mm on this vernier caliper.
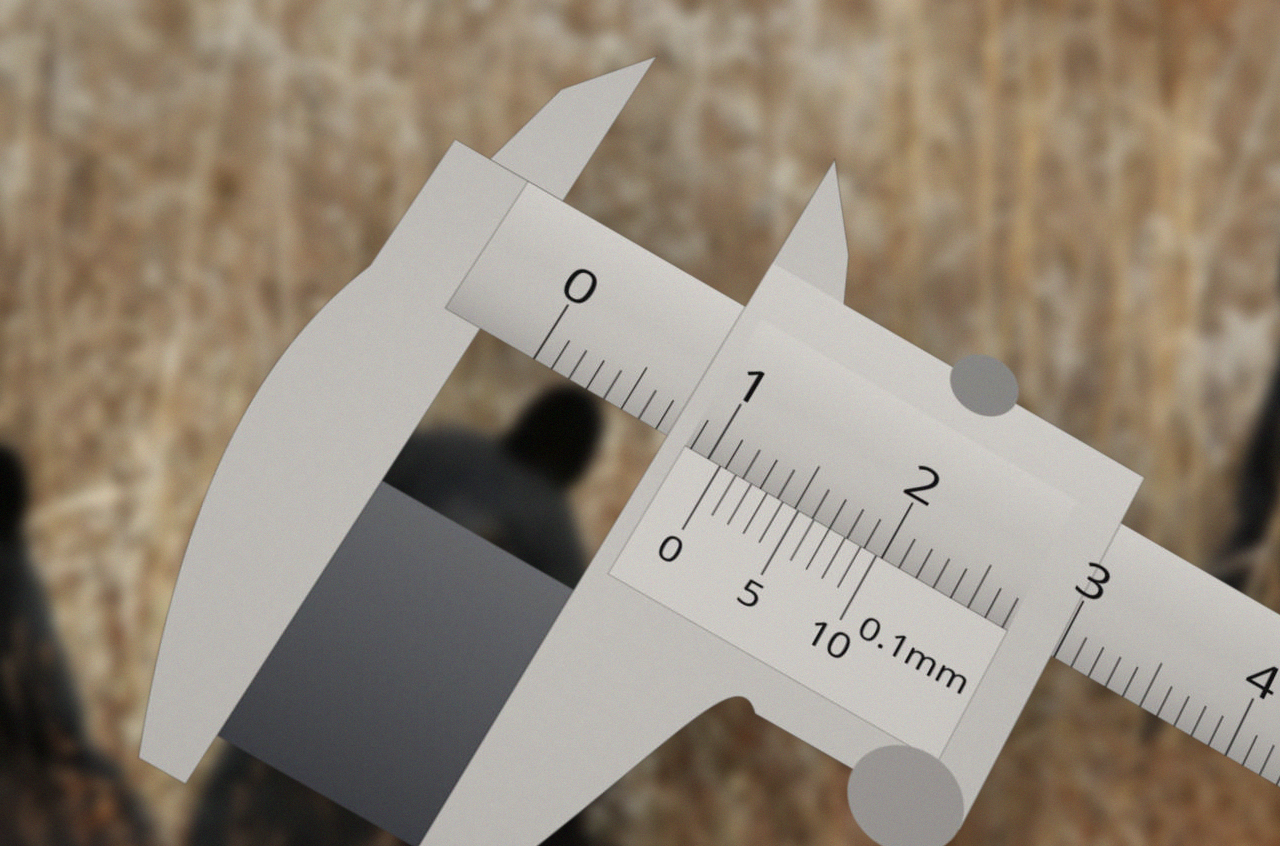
10.7 mm
